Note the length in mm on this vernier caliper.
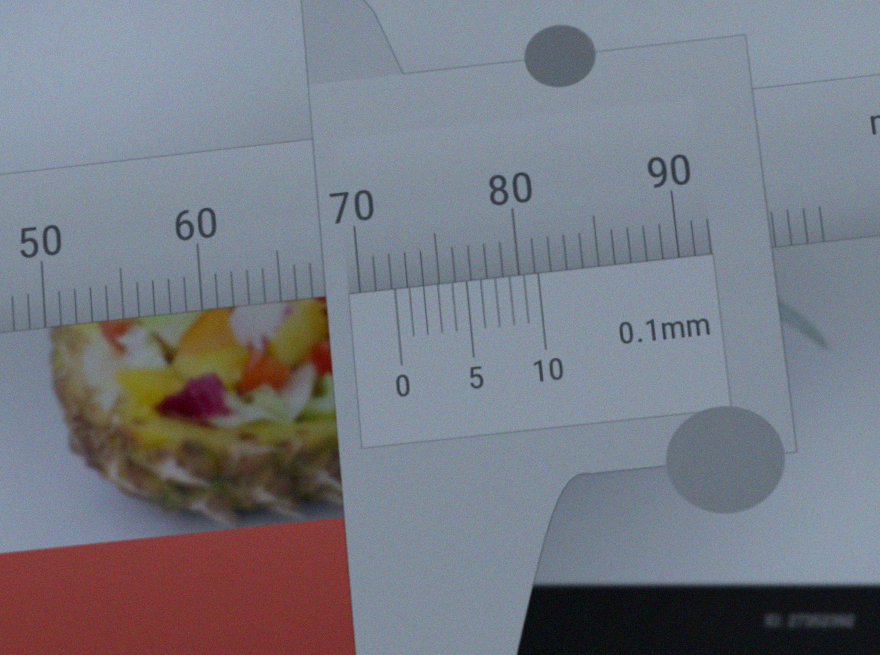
72.2 mm
